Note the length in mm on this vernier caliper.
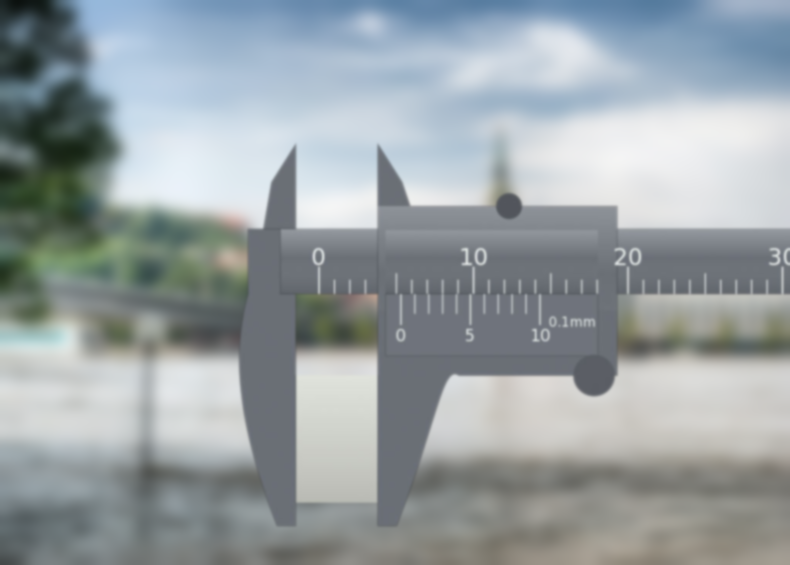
5.3 mm
